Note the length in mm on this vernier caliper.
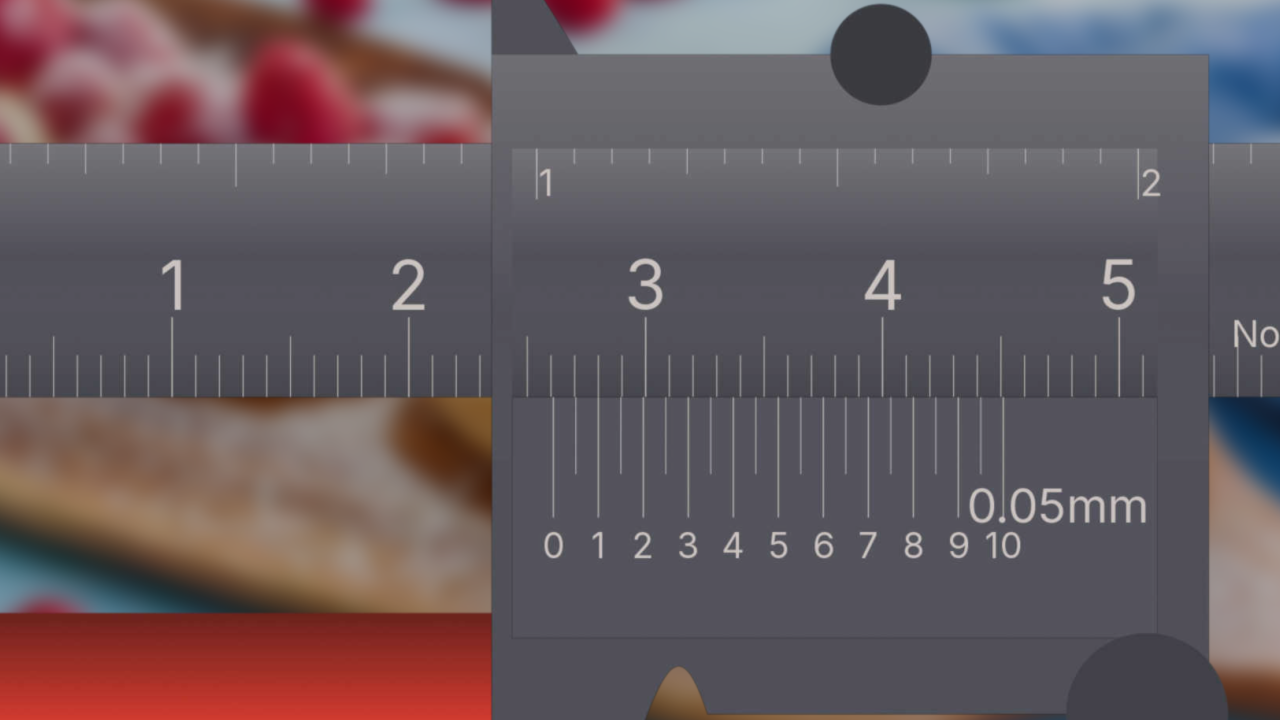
26.1 mm
